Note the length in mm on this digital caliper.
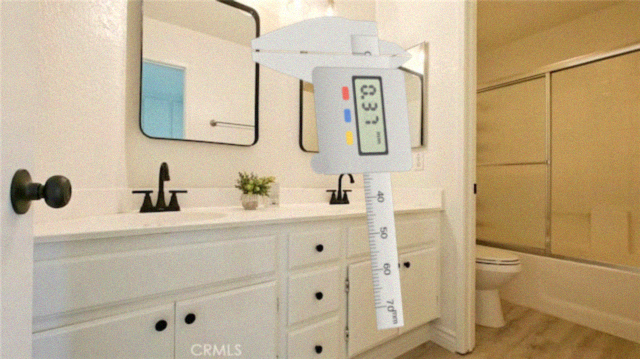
0.37 mm
